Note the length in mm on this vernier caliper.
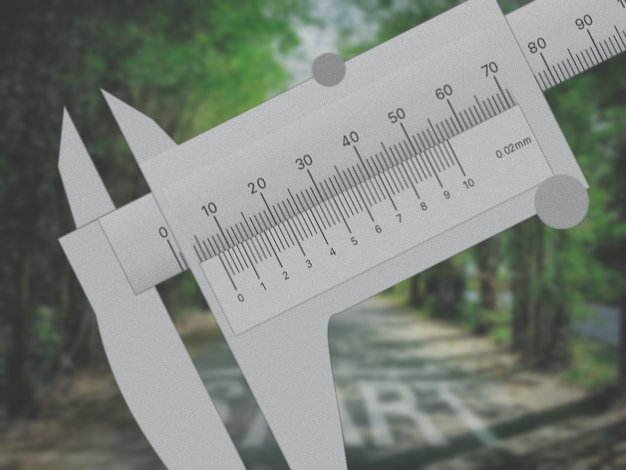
7.5 mm
